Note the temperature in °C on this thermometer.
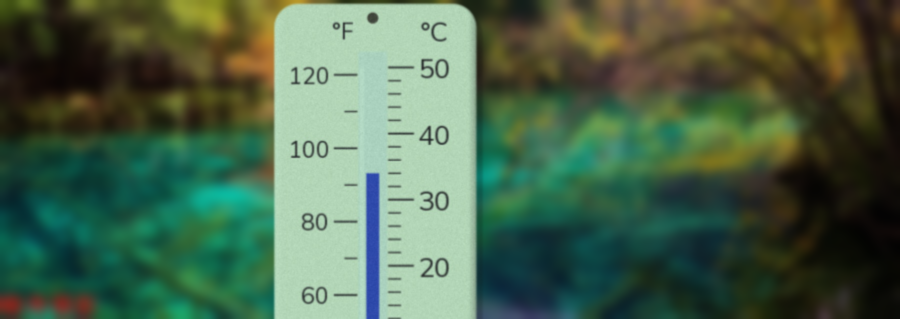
34 °C
